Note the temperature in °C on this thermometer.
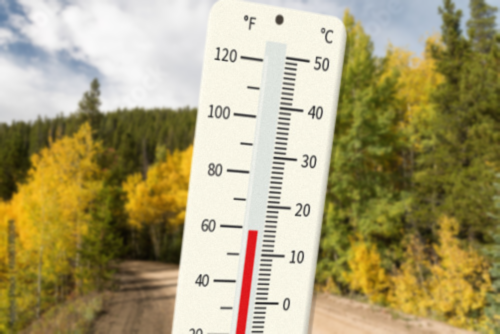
15 °C
